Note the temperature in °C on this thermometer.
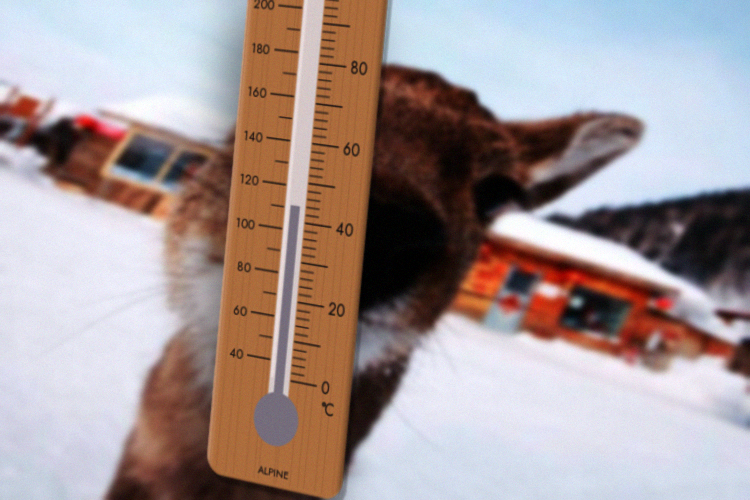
44 °C
